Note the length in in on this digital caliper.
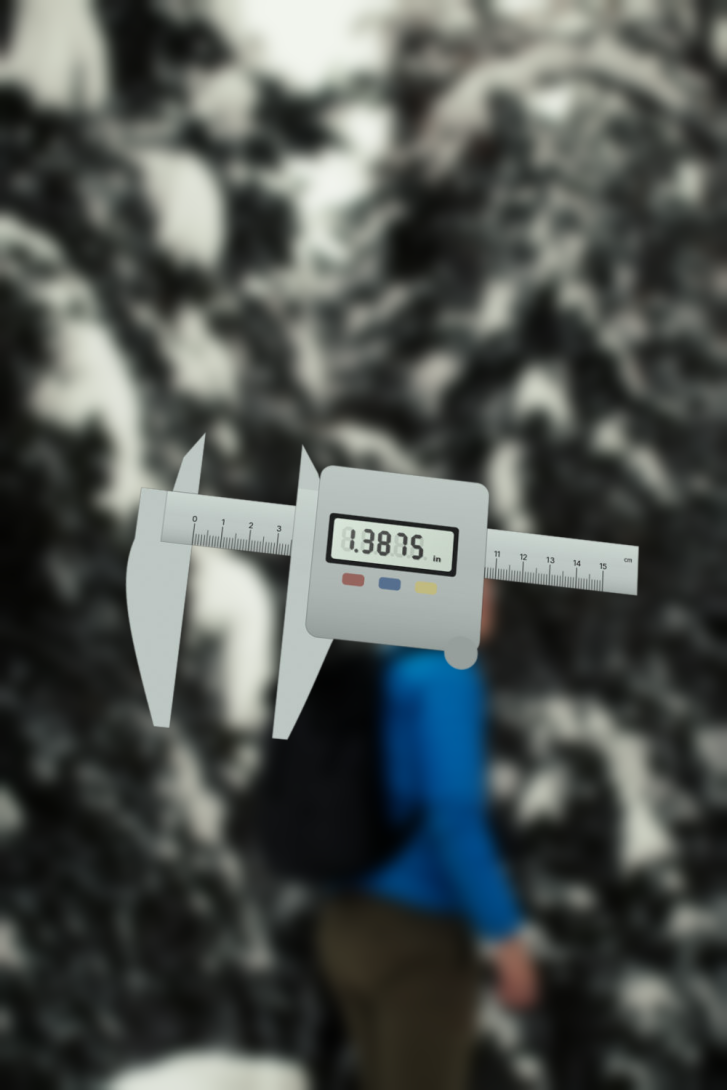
1.3875 in
